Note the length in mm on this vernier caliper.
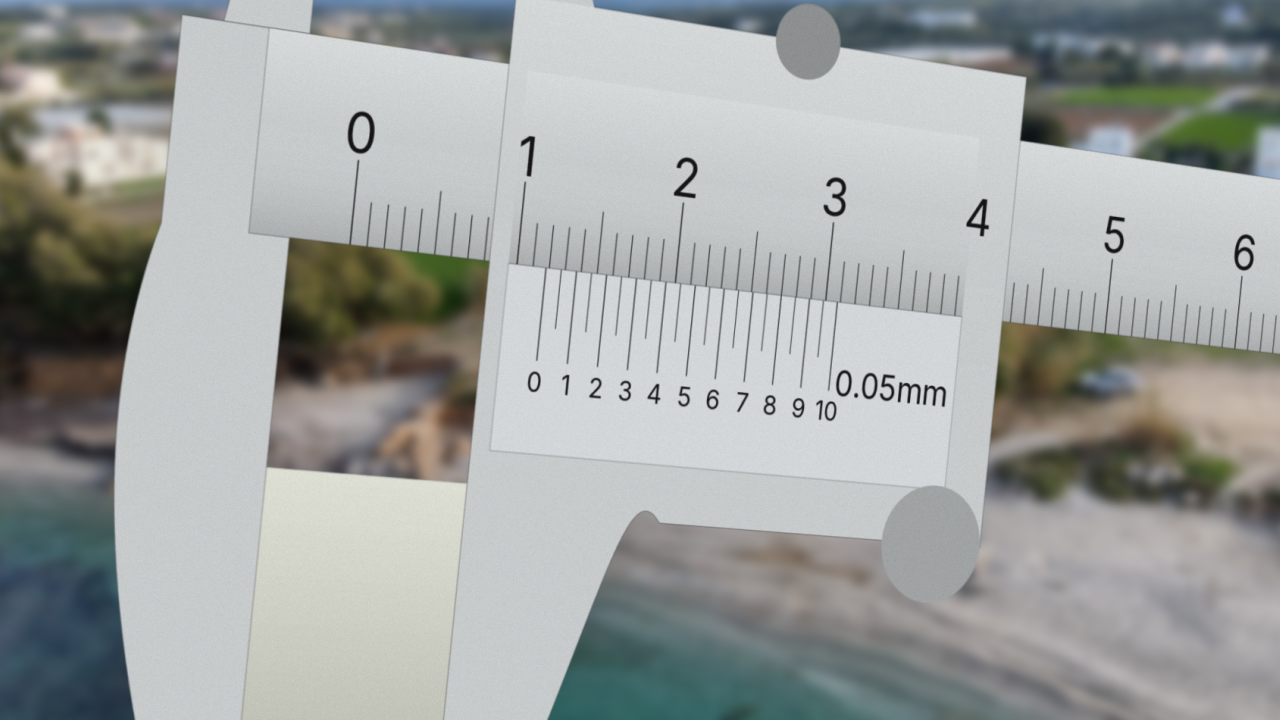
11.8 mm
